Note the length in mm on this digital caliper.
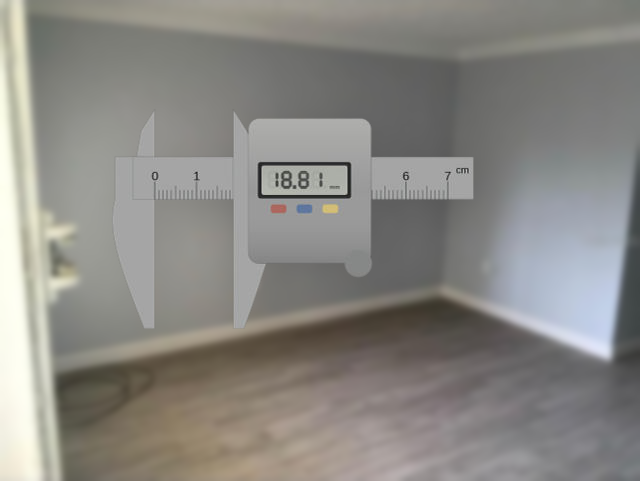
18.81 mm
